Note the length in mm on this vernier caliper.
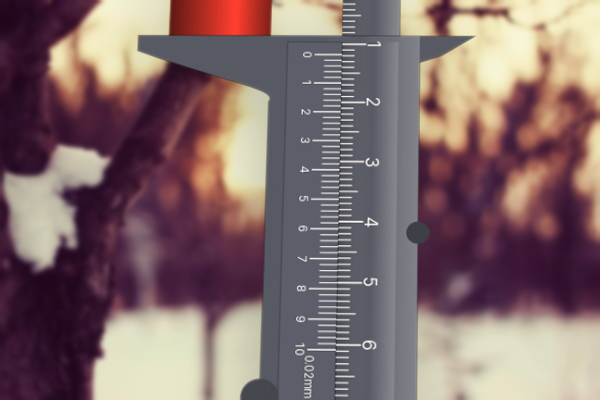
11.8 mm
